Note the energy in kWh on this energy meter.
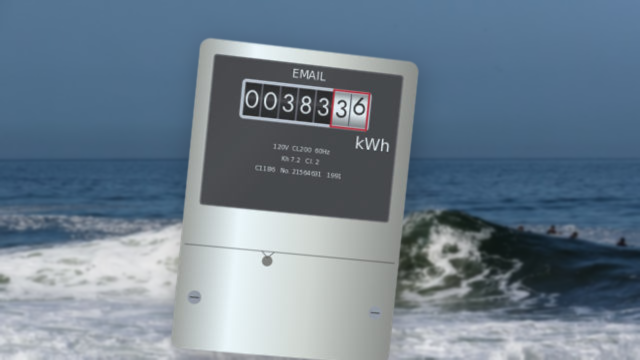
383.36 kWh
